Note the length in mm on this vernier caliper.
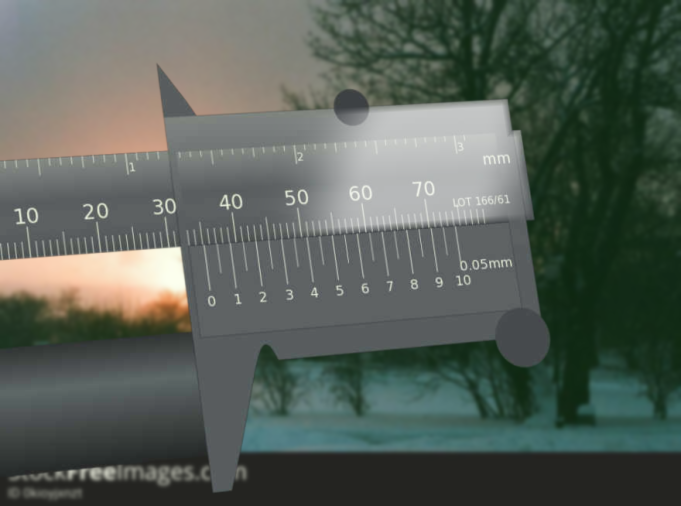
35.2 mm
